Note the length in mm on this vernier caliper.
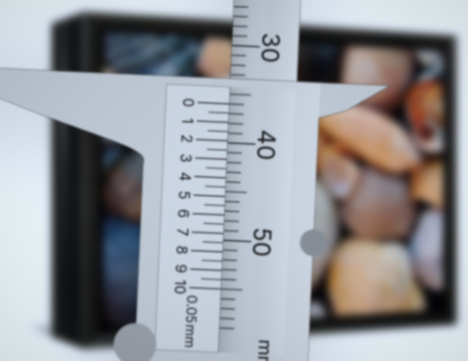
36.0 mm
